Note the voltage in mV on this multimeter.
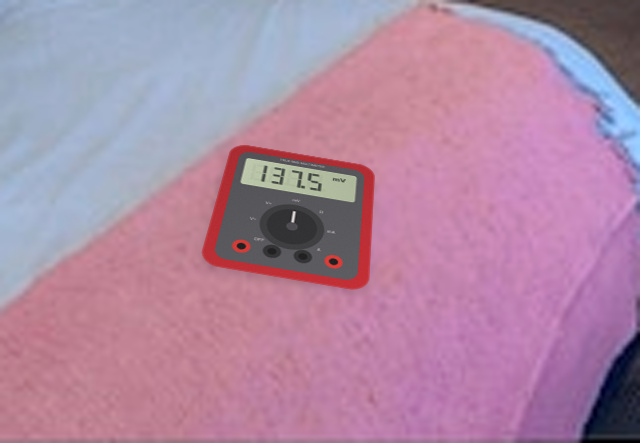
137.5 mV
